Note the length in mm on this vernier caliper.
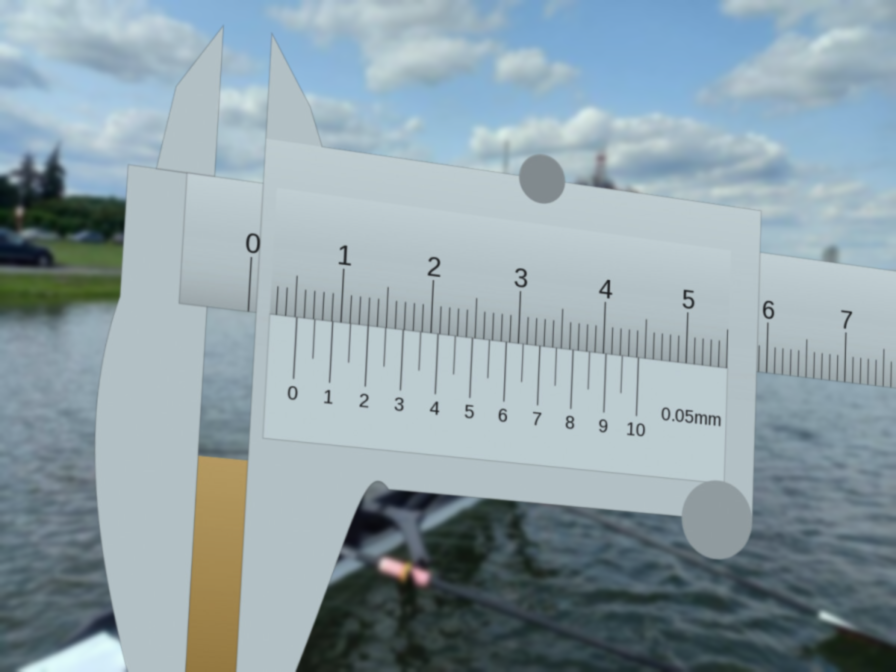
5.2 mm
